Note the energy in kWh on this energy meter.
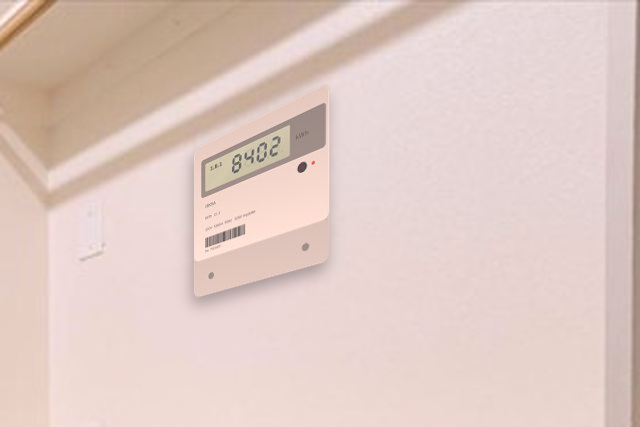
8402 kWh
